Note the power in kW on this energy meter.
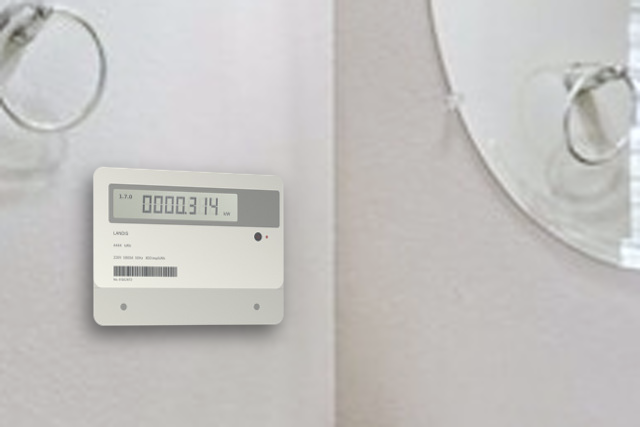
0.314 kW
